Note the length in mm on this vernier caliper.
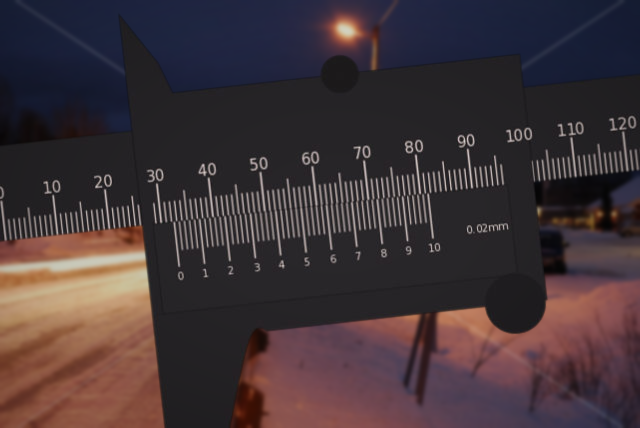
32.5 mm
